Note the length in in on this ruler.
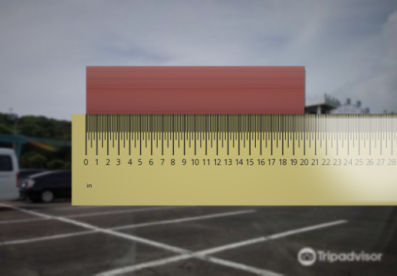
20 in
